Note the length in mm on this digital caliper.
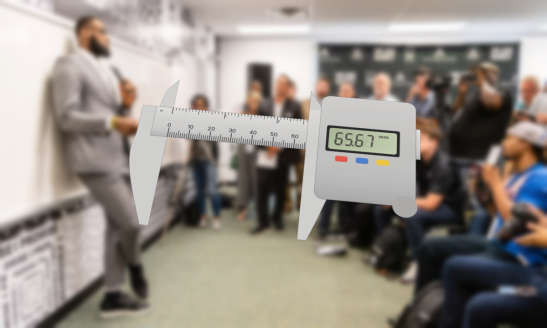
65.67 mm
